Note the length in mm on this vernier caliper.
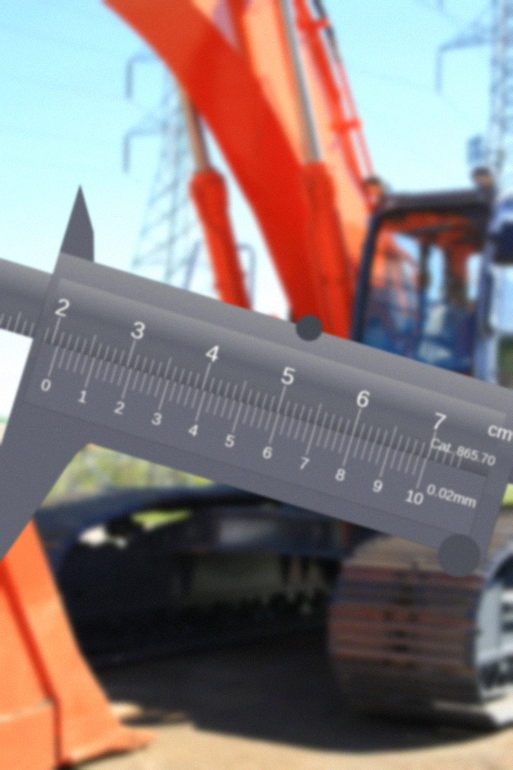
20.8 mm
